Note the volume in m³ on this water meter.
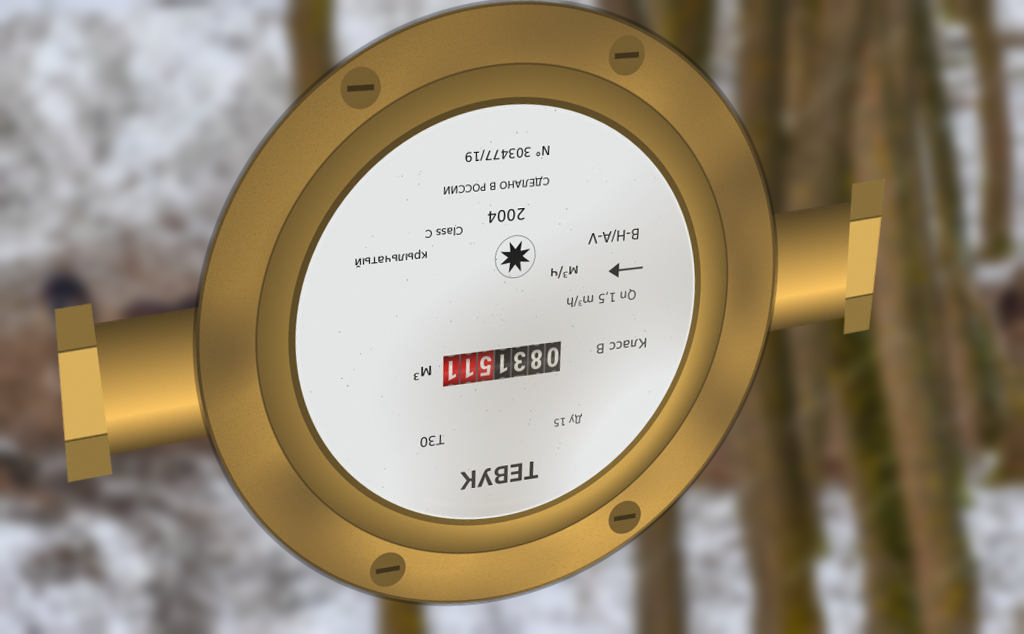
831.511 m³
